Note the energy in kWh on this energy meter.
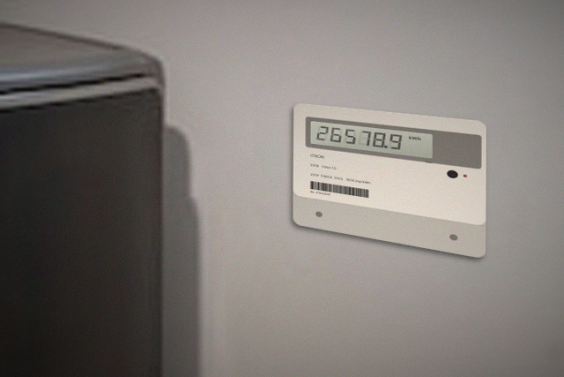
26578.9 kWh
